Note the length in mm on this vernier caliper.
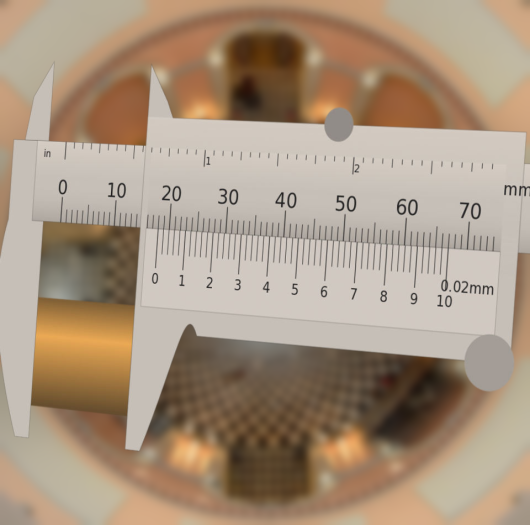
18.0 mm
